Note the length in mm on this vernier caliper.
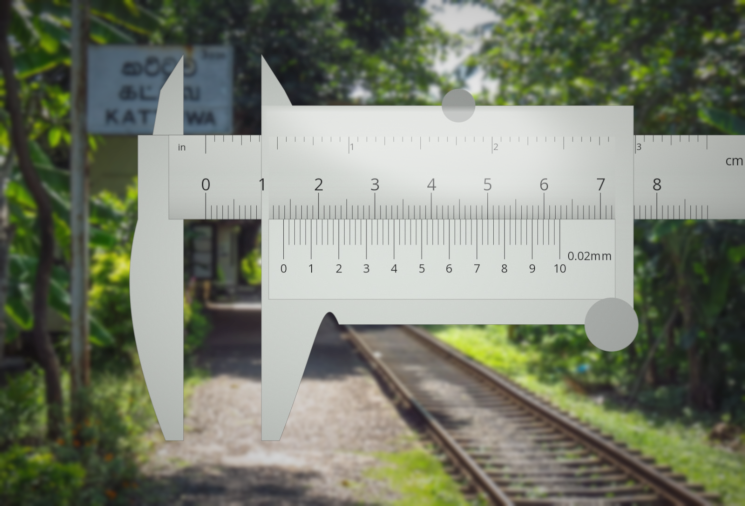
13.8 mm
